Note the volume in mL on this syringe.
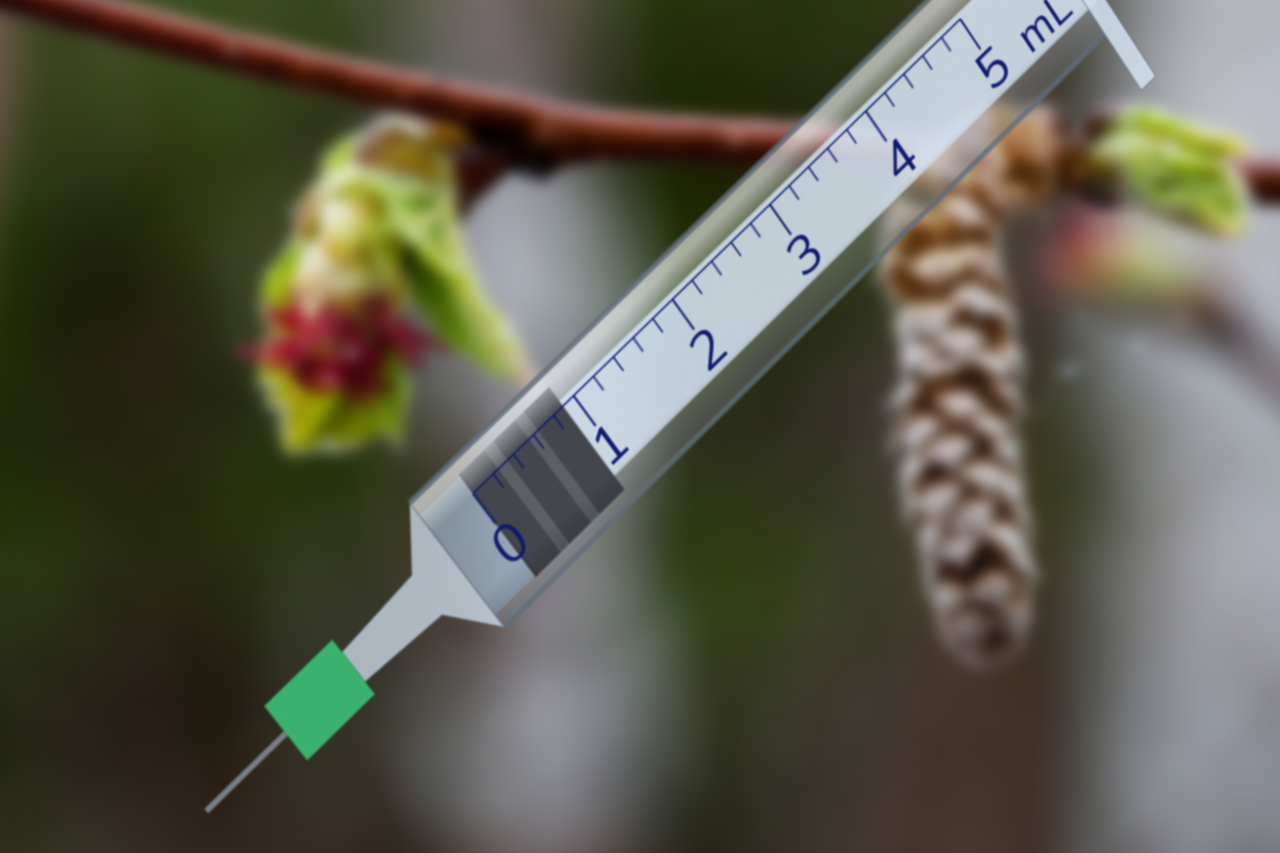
0 mL
